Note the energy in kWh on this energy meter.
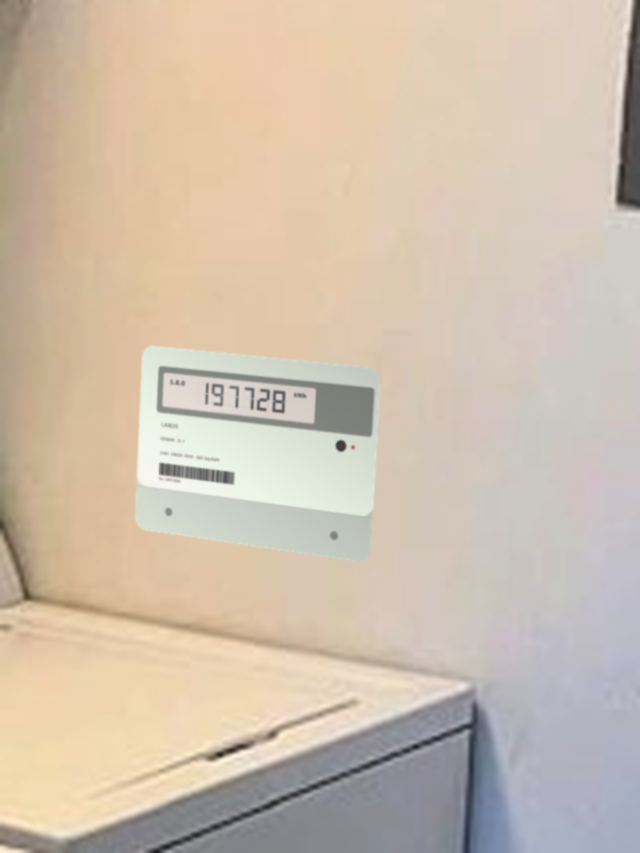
197728 kWh
